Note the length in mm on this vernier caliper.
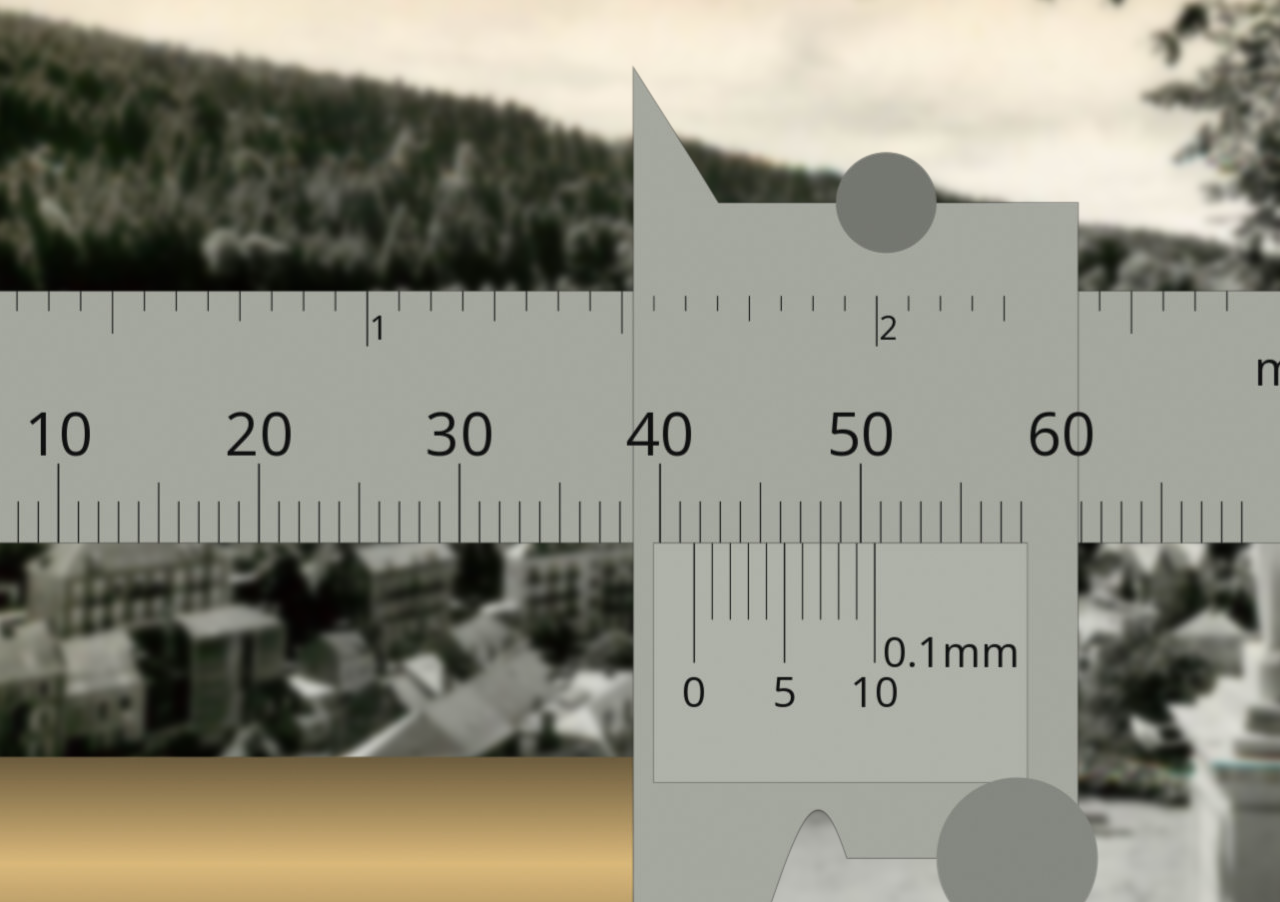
41.7 mm
